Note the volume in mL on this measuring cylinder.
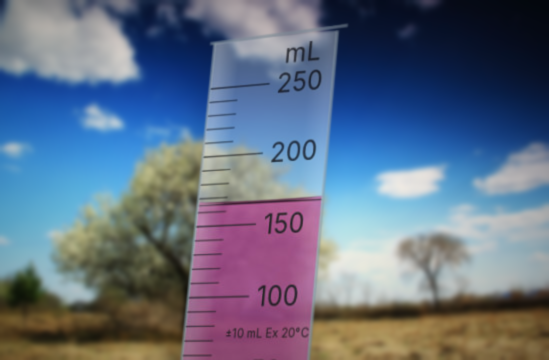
165 mL
